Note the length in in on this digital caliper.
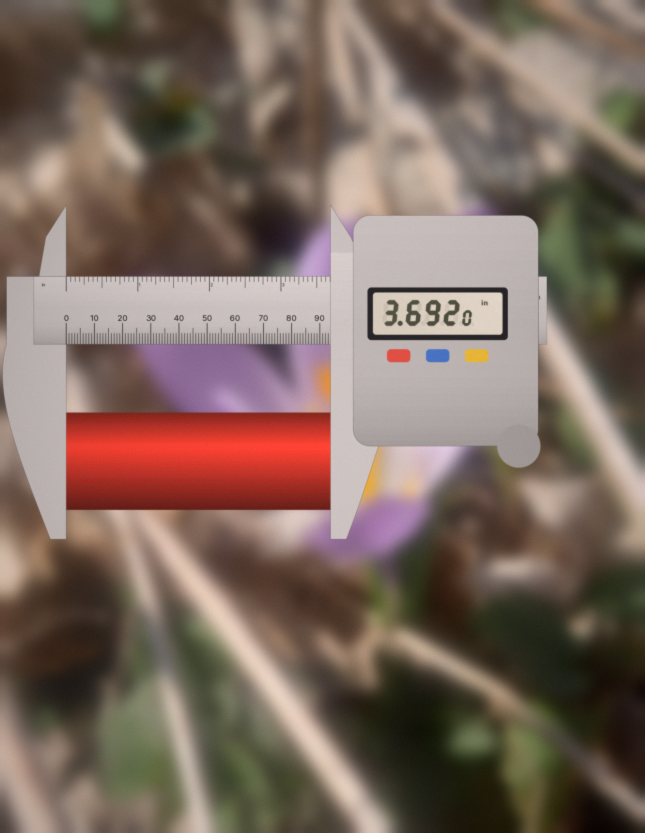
3.6920 in
